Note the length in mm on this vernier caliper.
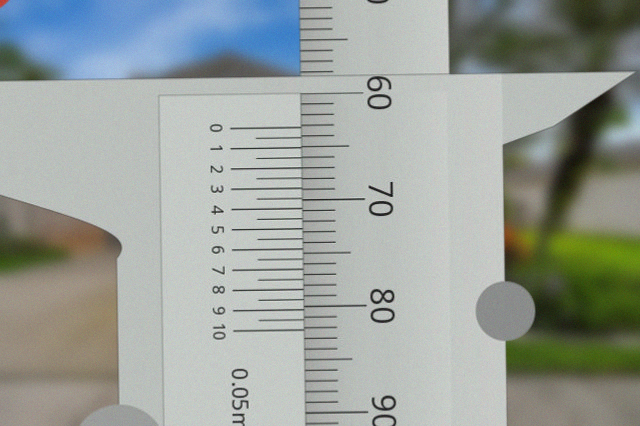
63.2 mm
